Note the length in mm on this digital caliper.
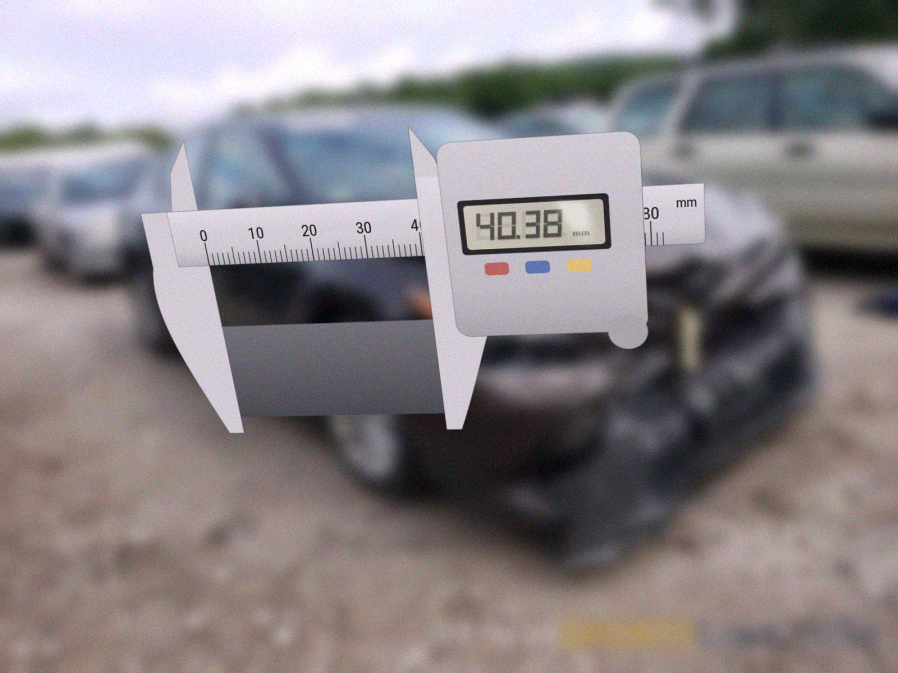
40.38 mm
